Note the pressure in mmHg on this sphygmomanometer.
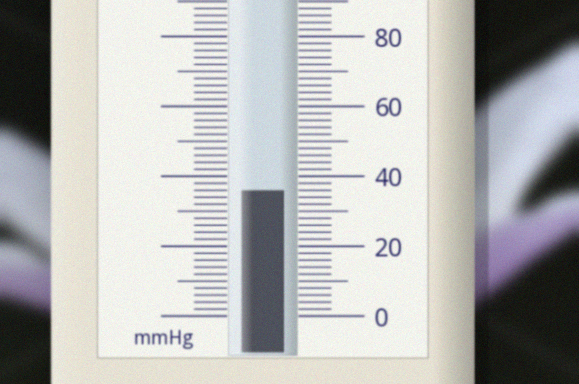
36 mmHg
